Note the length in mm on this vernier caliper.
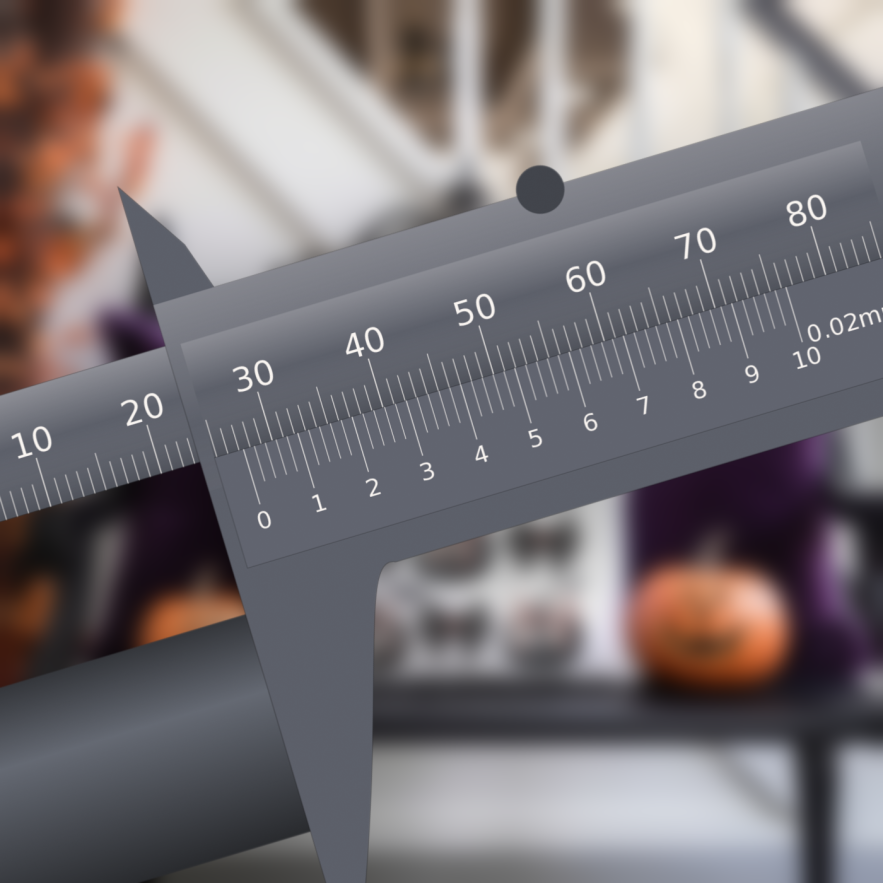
27.4 mm
